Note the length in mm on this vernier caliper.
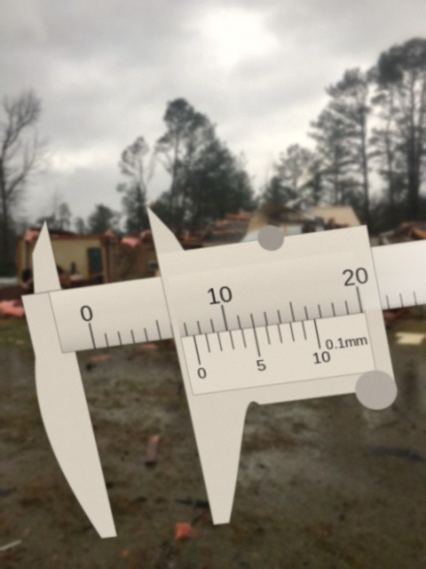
7.5 mm
